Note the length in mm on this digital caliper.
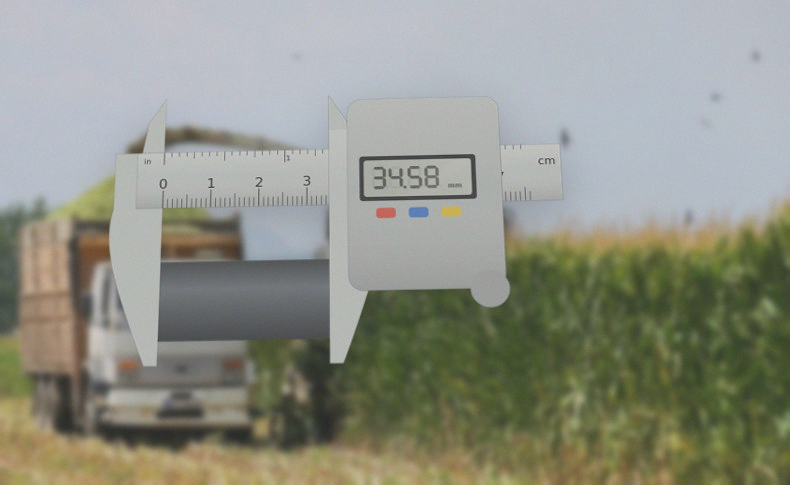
34.58 mm
